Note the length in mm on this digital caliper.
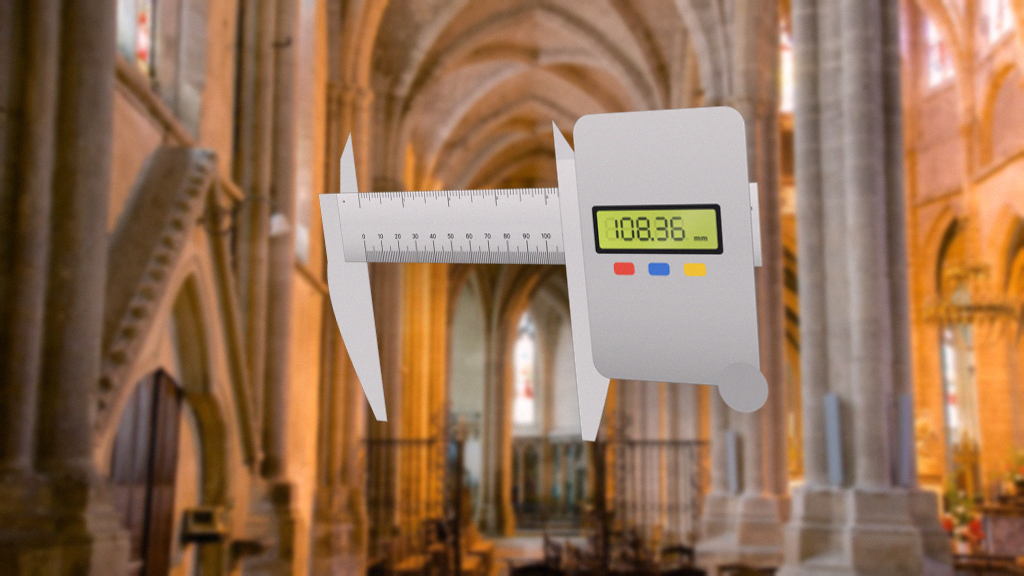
108.36 mm
